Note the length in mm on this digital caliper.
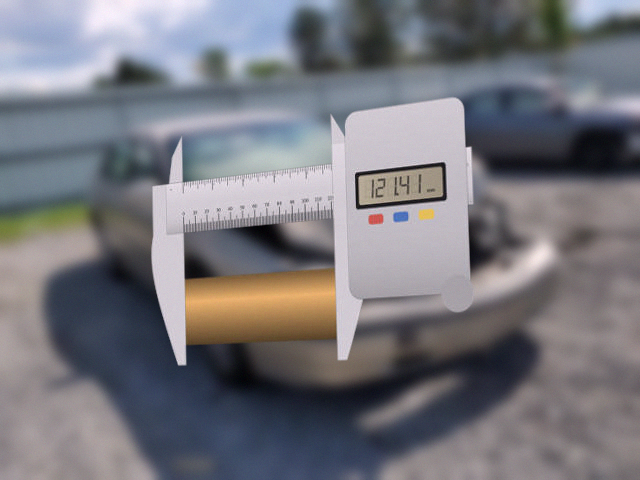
121.41 mm
